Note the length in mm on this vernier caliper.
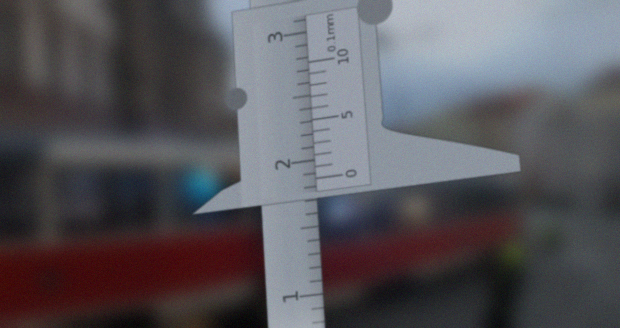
18.6 mm
